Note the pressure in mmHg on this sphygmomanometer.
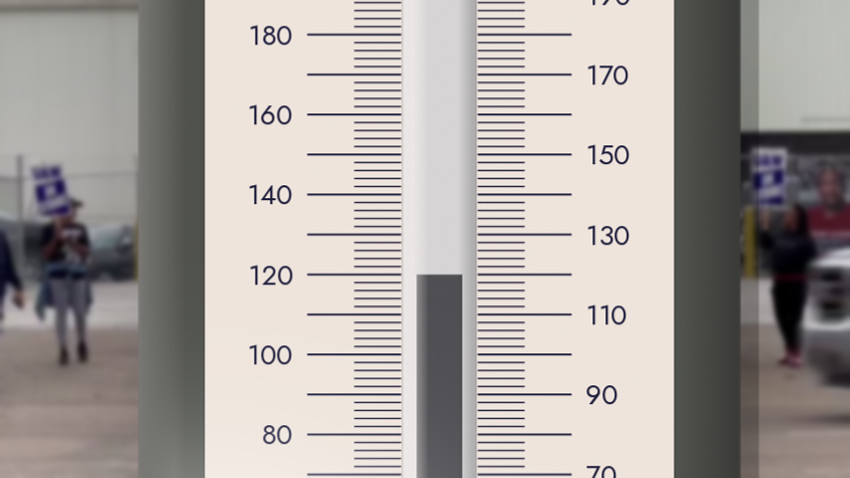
120 mmHg
